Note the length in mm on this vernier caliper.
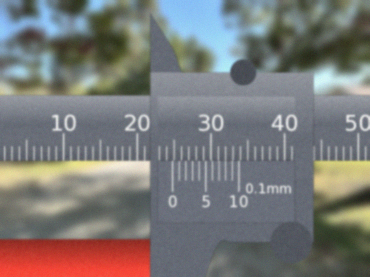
24.8 mm
